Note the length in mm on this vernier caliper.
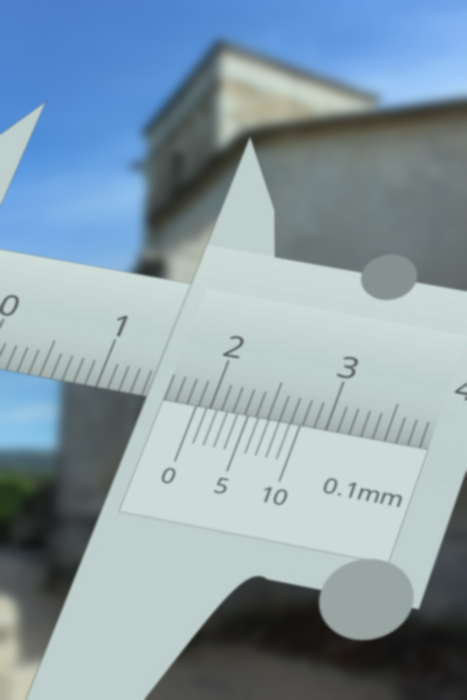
18.8 mm
